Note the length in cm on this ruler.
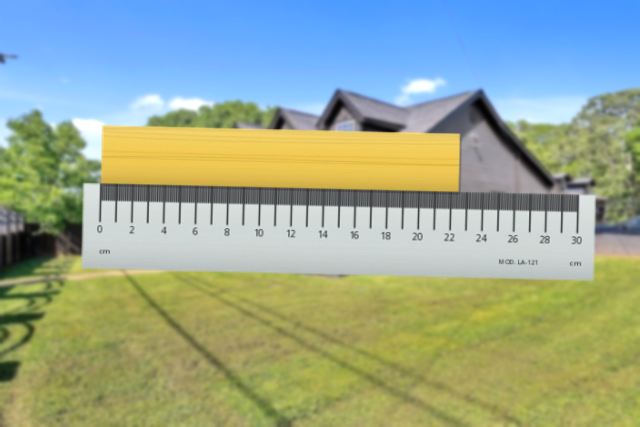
22.5 cm
